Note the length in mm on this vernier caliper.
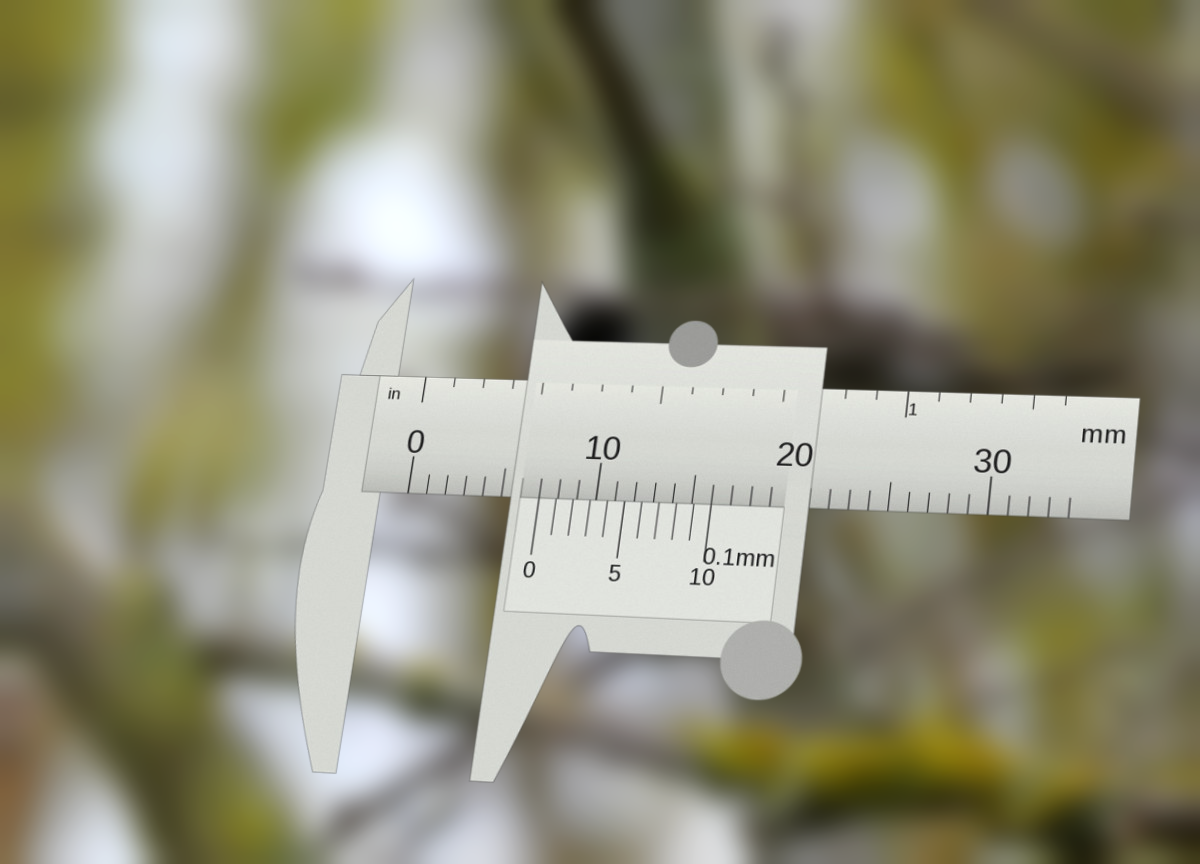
7.0 mm
